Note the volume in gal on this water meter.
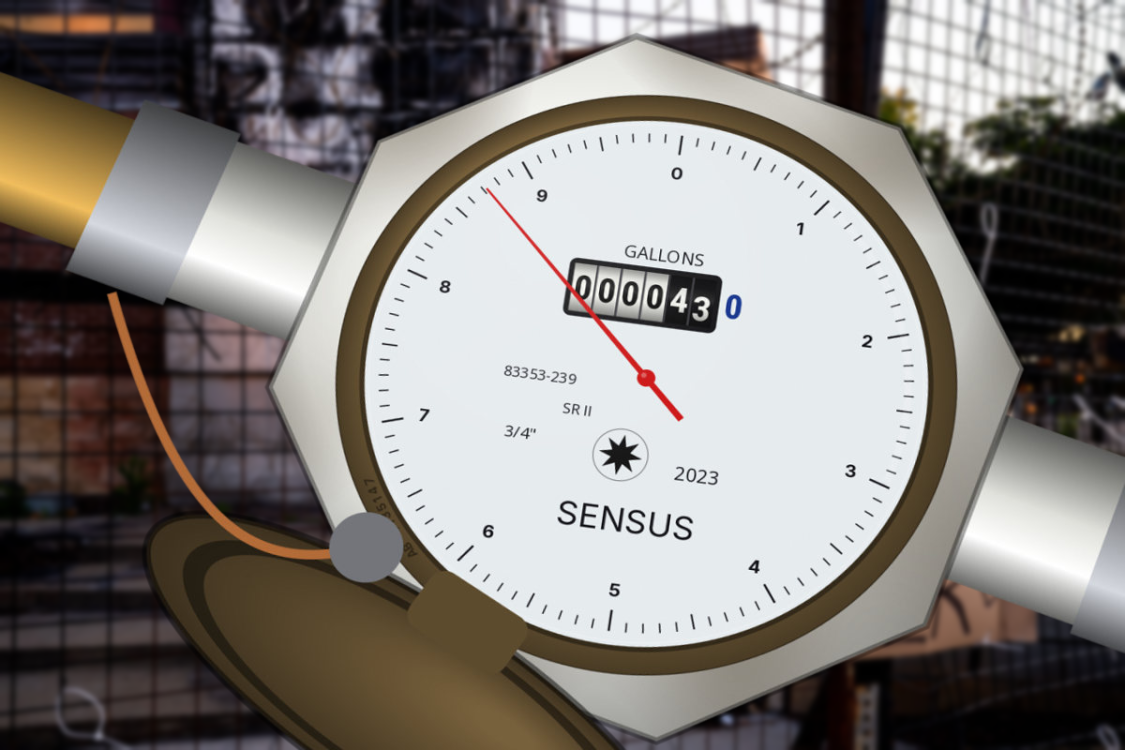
428.7 gal
